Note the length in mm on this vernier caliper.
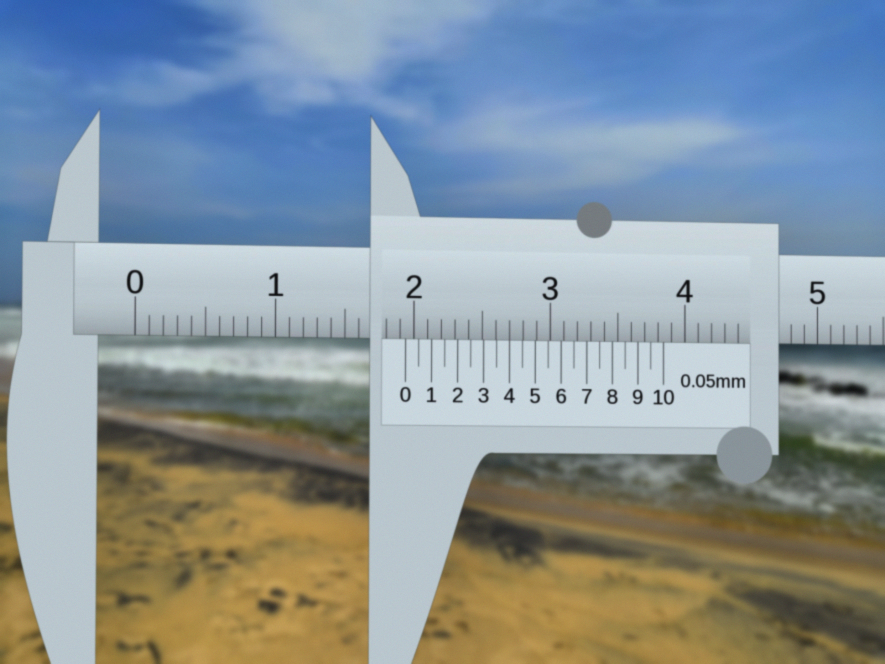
19.4 mm
